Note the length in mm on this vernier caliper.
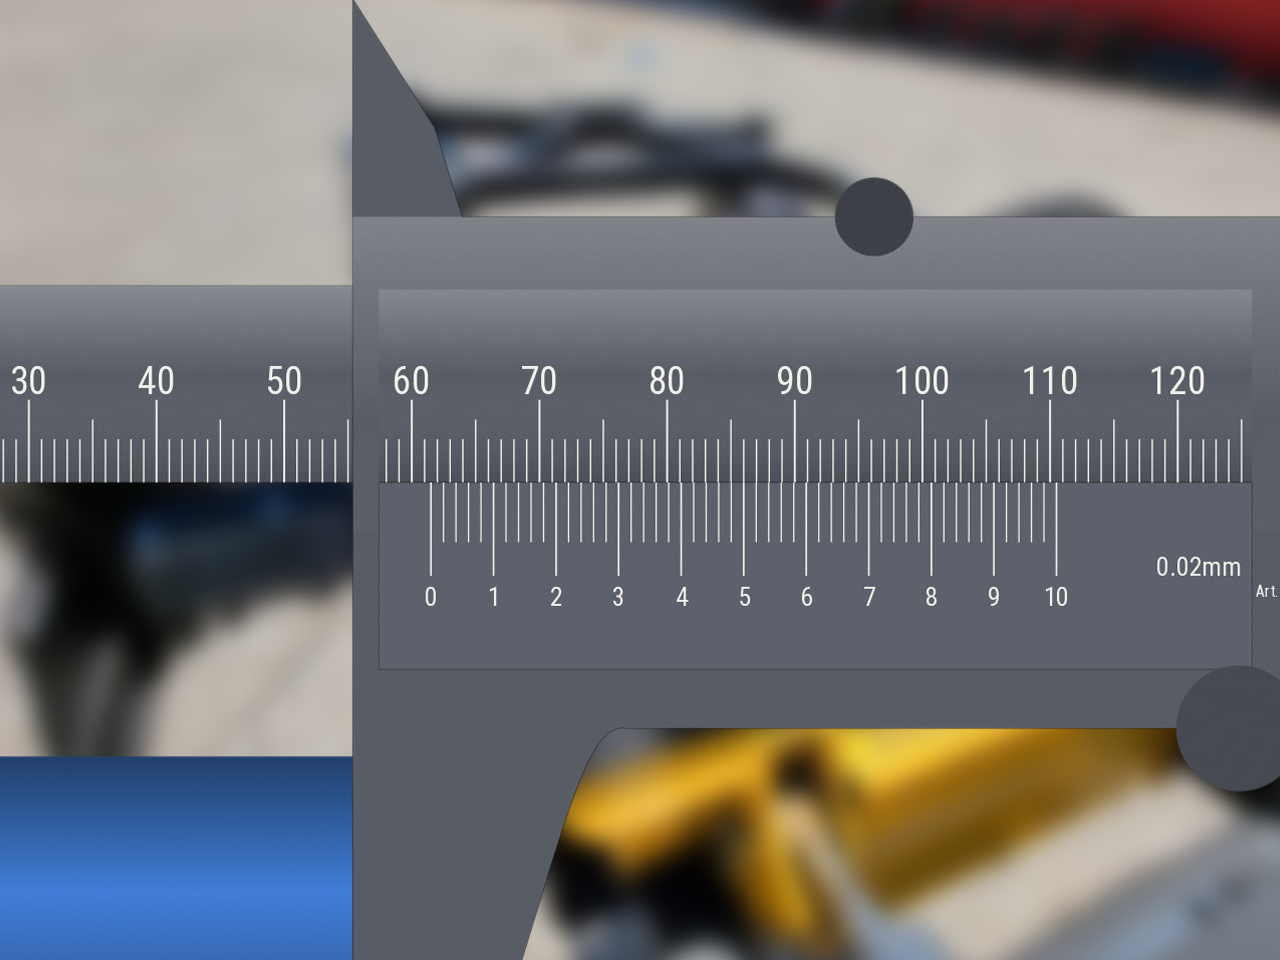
61.5 mm
